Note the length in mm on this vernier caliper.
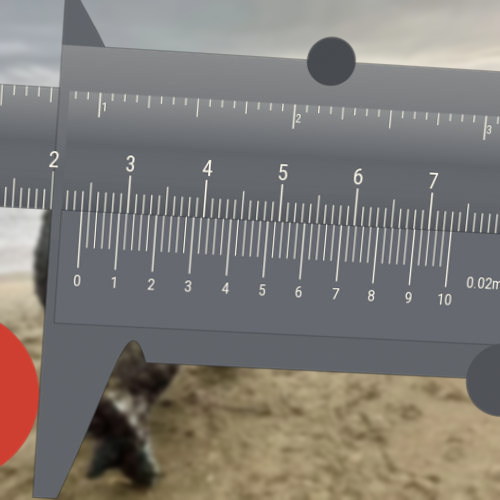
24.0 mm
